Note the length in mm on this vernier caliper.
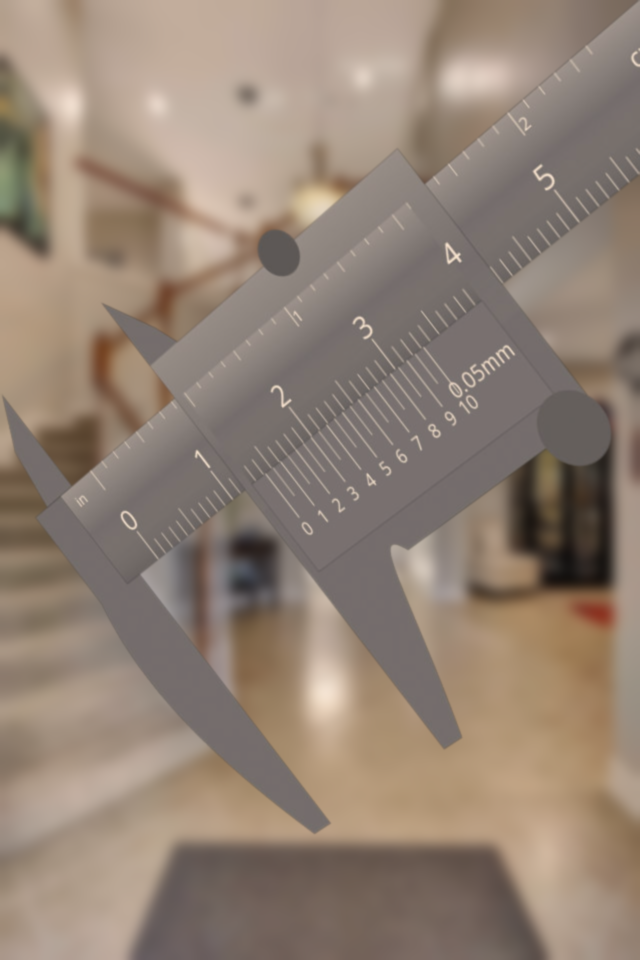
14.2 mm
